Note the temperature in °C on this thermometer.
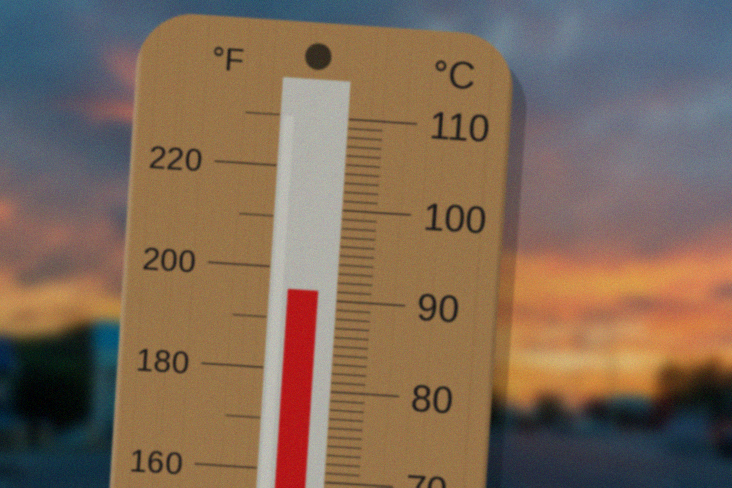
91 °C
